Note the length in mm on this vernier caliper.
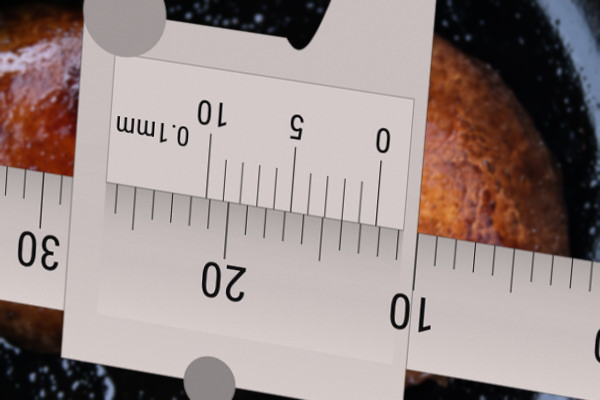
12.2 mm
